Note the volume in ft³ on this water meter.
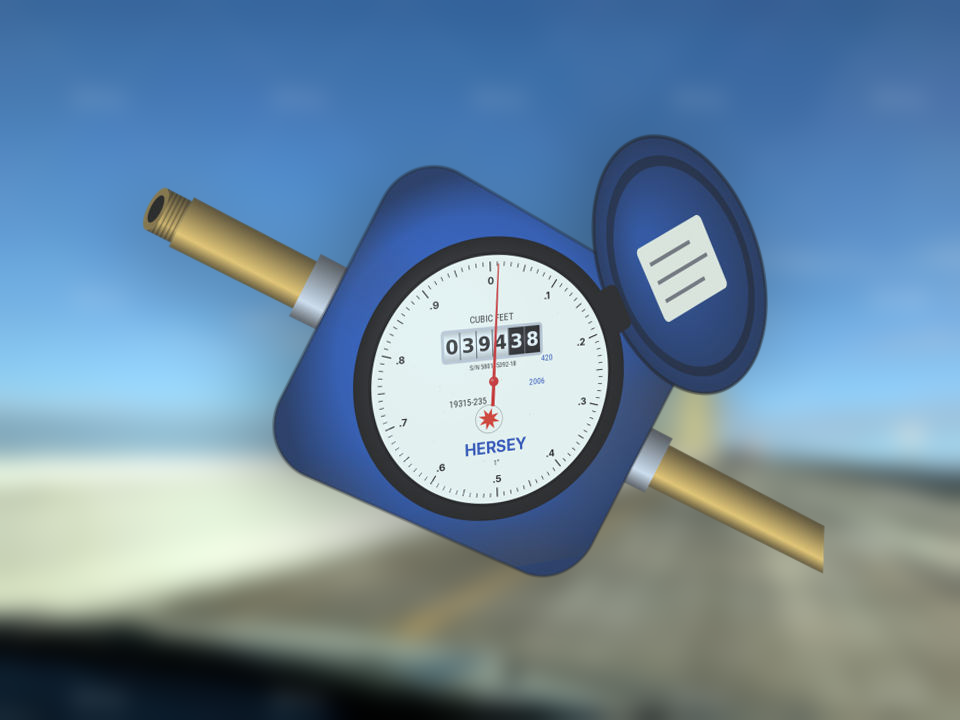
39438.01 ft³
